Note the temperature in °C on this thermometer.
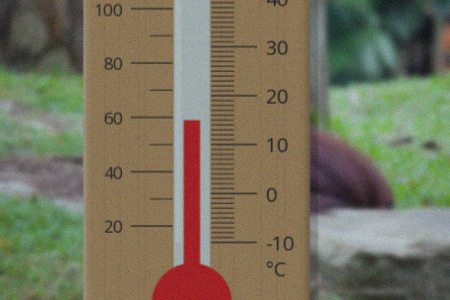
15 °C
